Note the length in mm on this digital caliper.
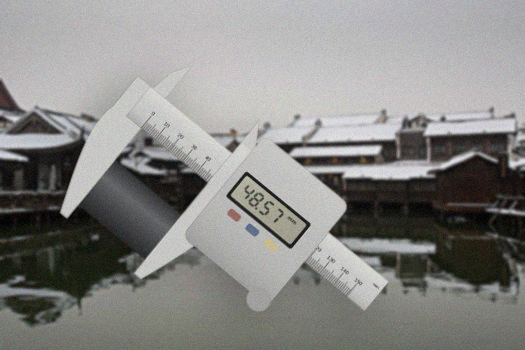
48.57 mm
